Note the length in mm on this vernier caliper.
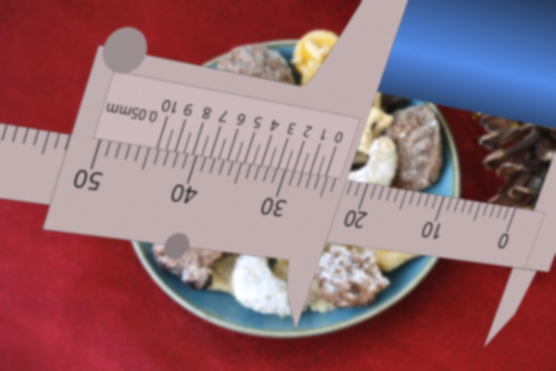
25.2 mm
